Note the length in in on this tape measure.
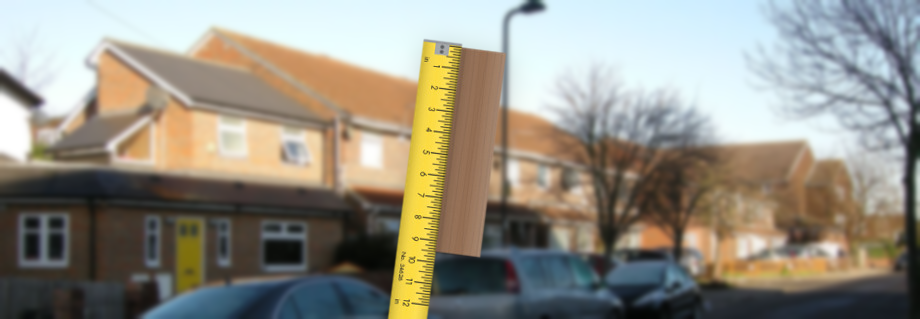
9.5 in
